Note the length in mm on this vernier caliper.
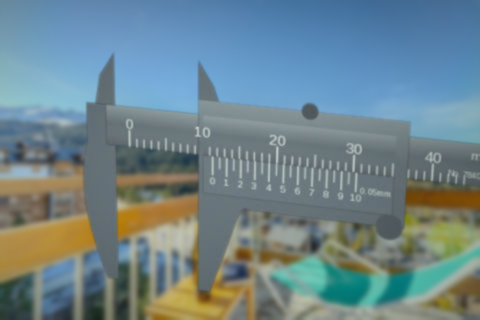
11.4 mm
